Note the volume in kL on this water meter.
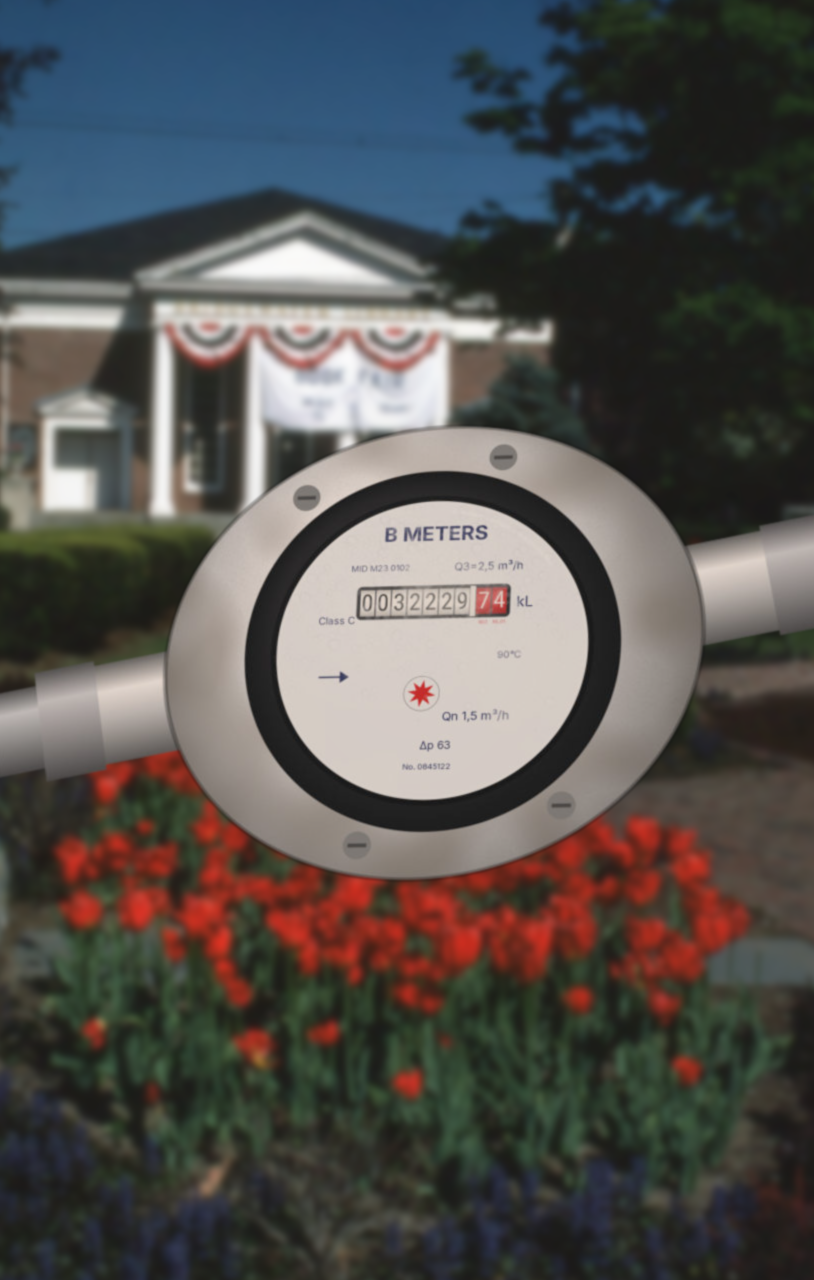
32229.74 kL
